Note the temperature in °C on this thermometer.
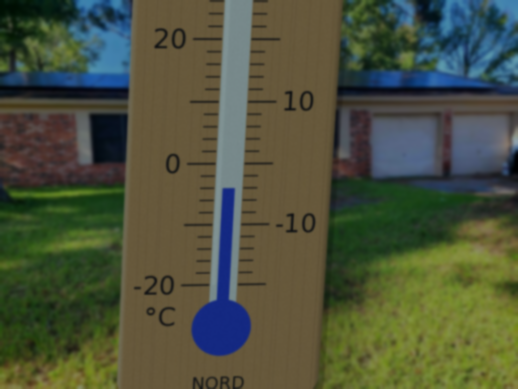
-4 °C
